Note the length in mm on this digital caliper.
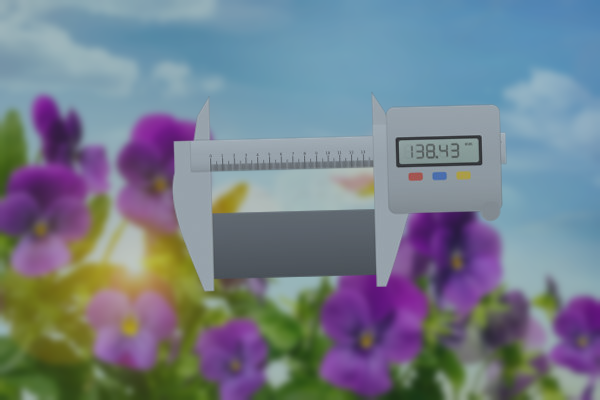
138.43 mm
